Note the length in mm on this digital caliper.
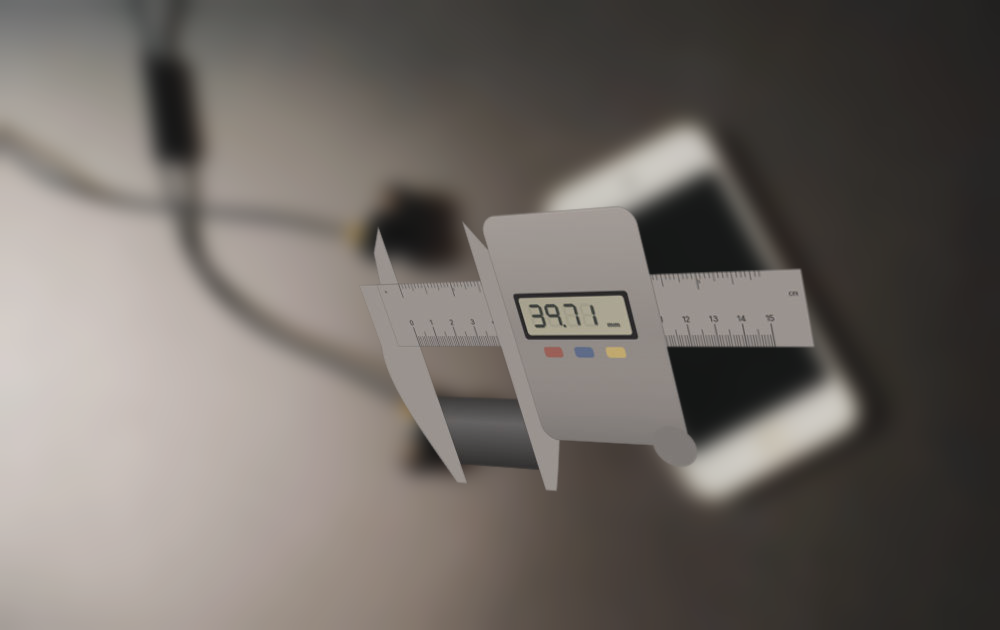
39.71 mm
